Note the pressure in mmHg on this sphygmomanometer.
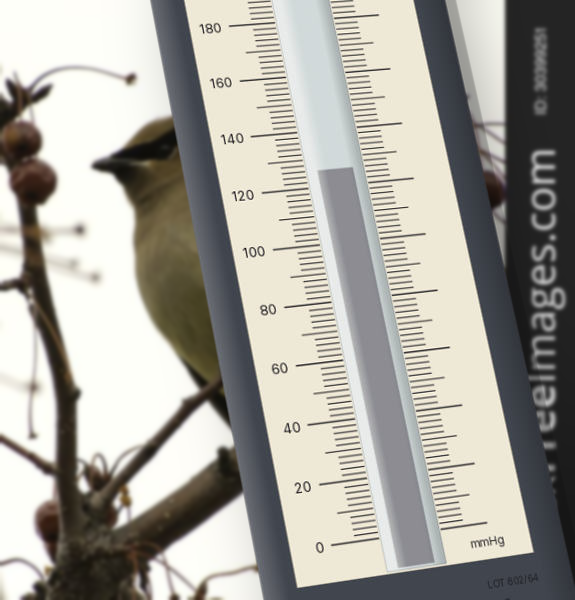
126 mmHg
